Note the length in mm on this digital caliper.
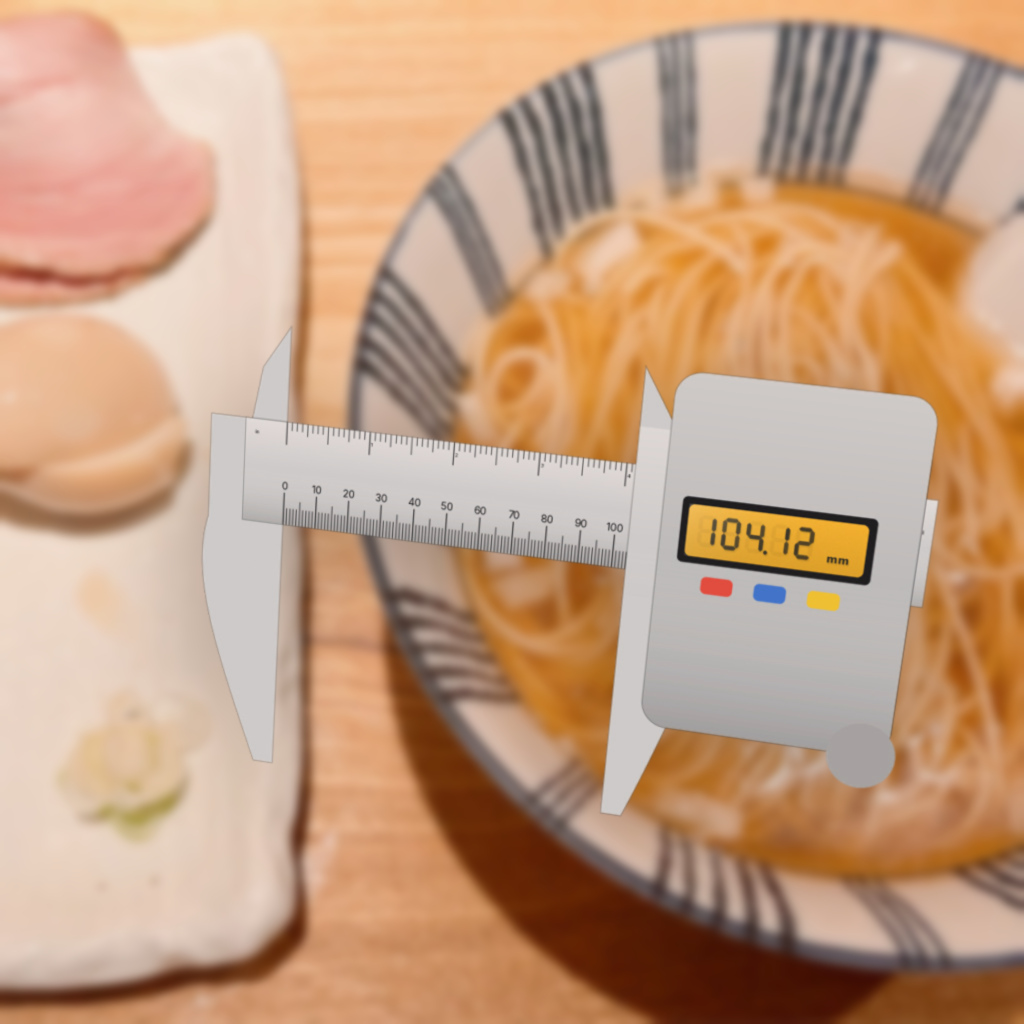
104.12 mm
